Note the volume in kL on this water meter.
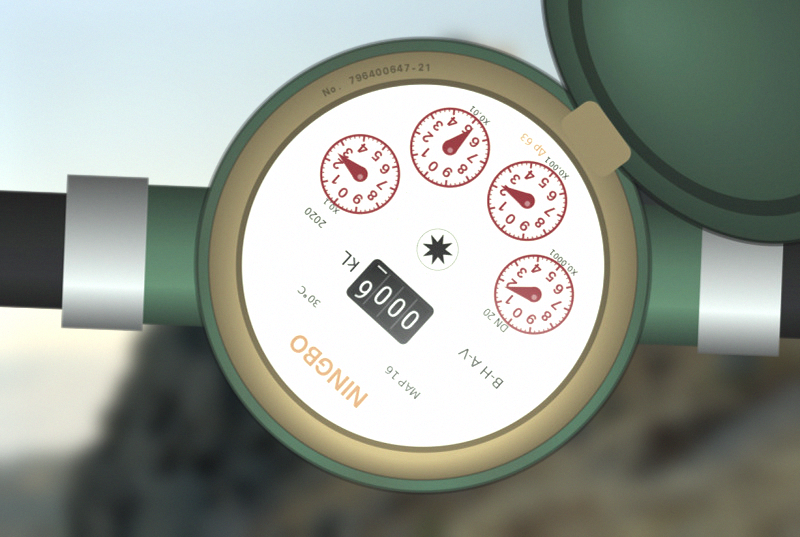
6.2521 kL
